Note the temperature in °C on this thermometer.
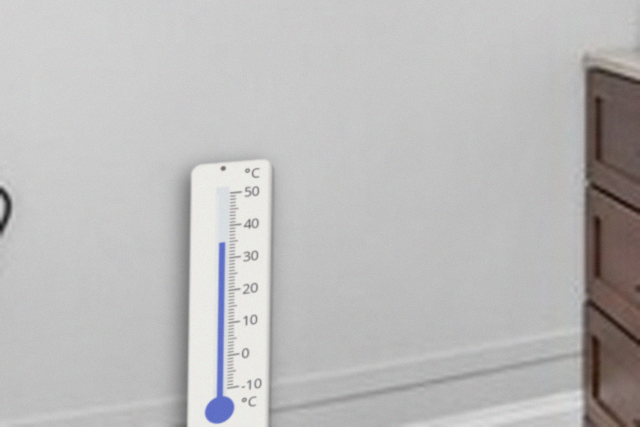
35 °C
